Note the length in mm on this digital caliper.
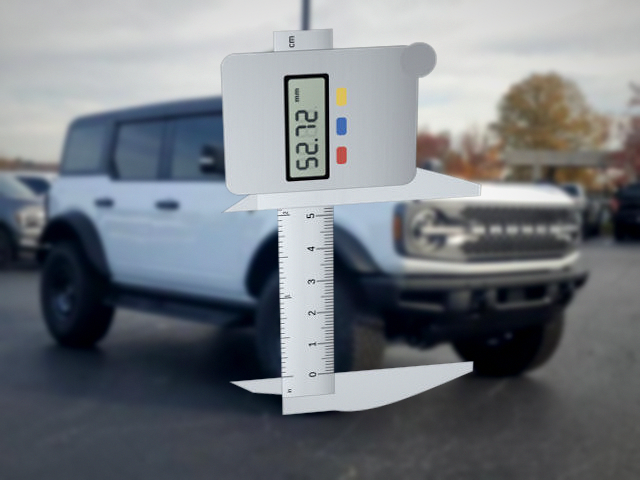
52.72 mm
